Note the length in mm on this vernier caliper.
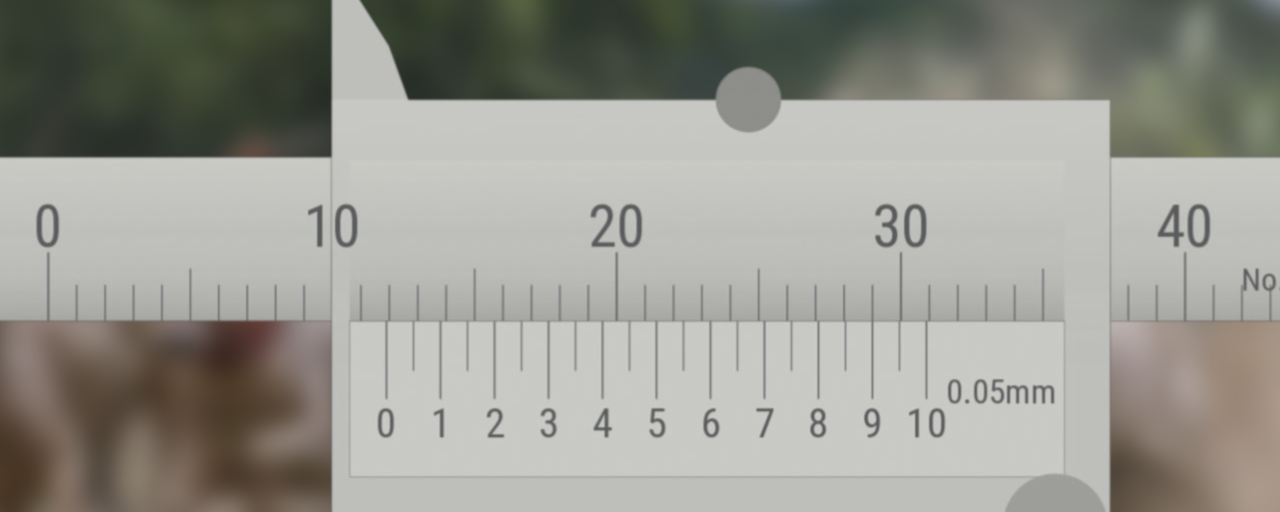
11.90 mm
